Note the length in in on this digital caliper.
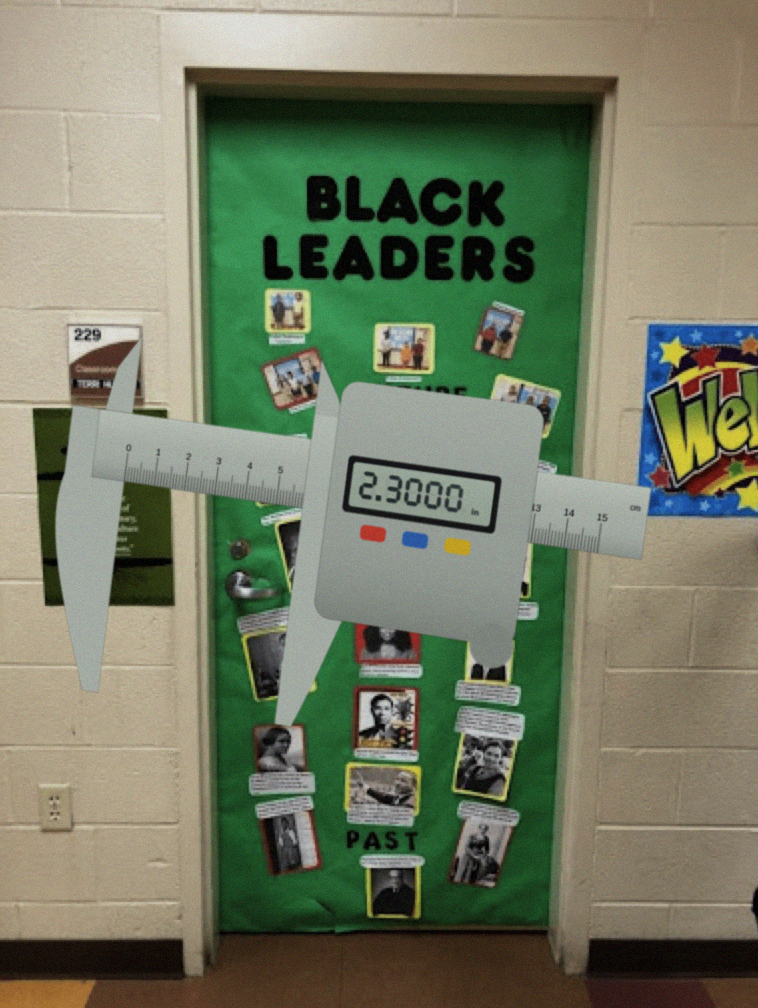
2.3000 in
